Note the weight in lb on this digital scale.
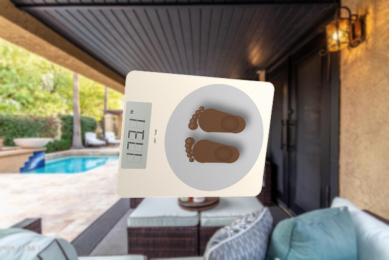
173.1 lb
